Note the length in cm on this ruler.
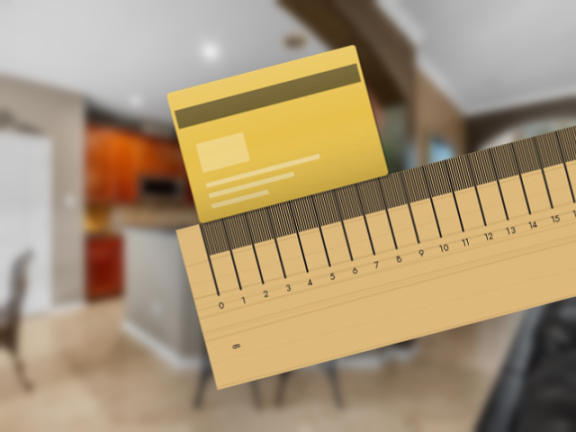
8.5 cm
